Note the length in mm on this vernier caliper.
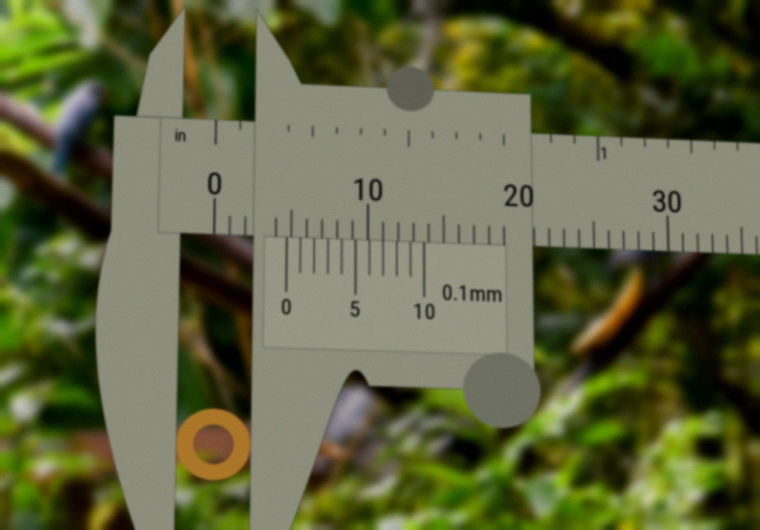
4.7 mm
